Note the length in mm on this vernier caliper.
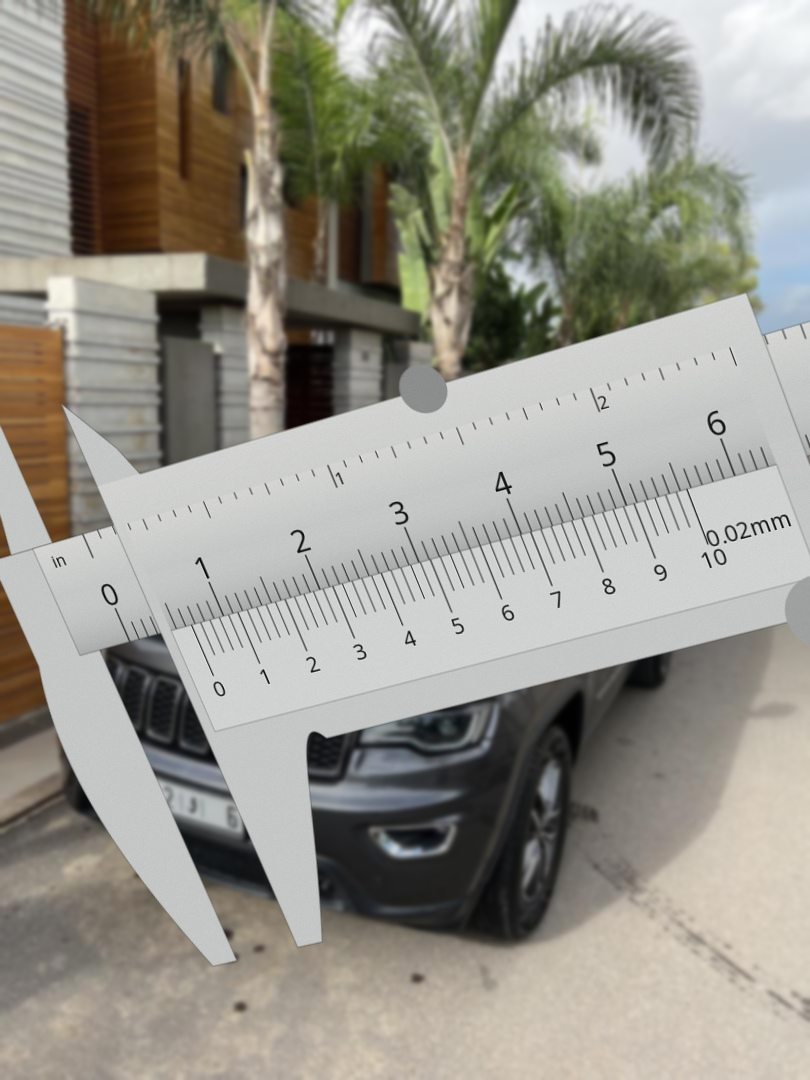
6.6 mm
